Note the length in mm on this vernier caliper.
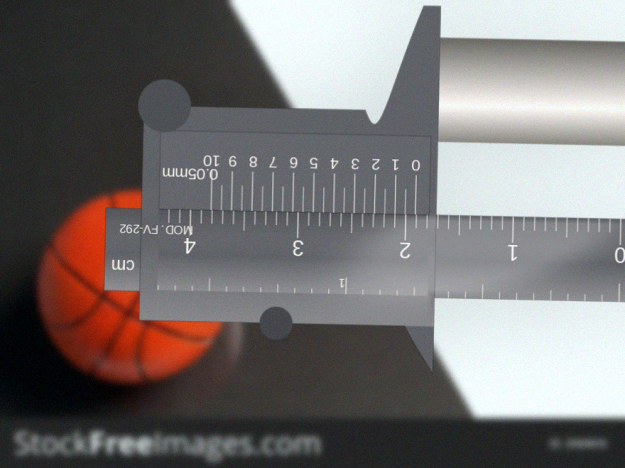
19.1 mm
